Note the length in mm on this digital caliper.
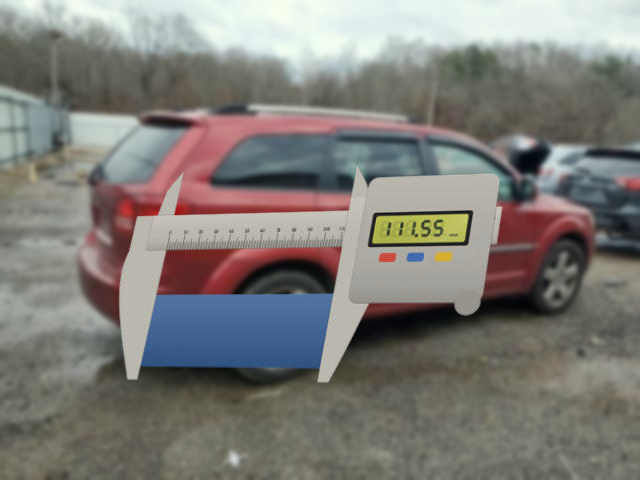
111.55 mm
